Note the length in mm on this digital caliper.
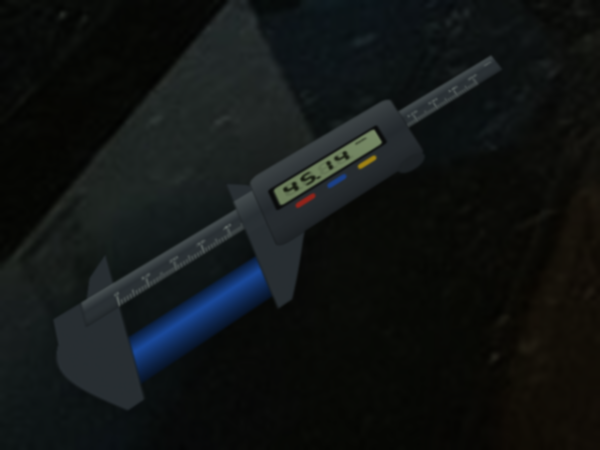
45.14 mm
